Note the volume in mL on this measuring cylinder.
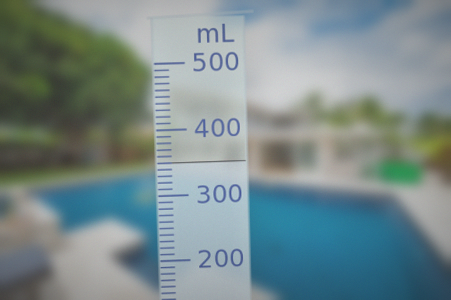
350 mL
